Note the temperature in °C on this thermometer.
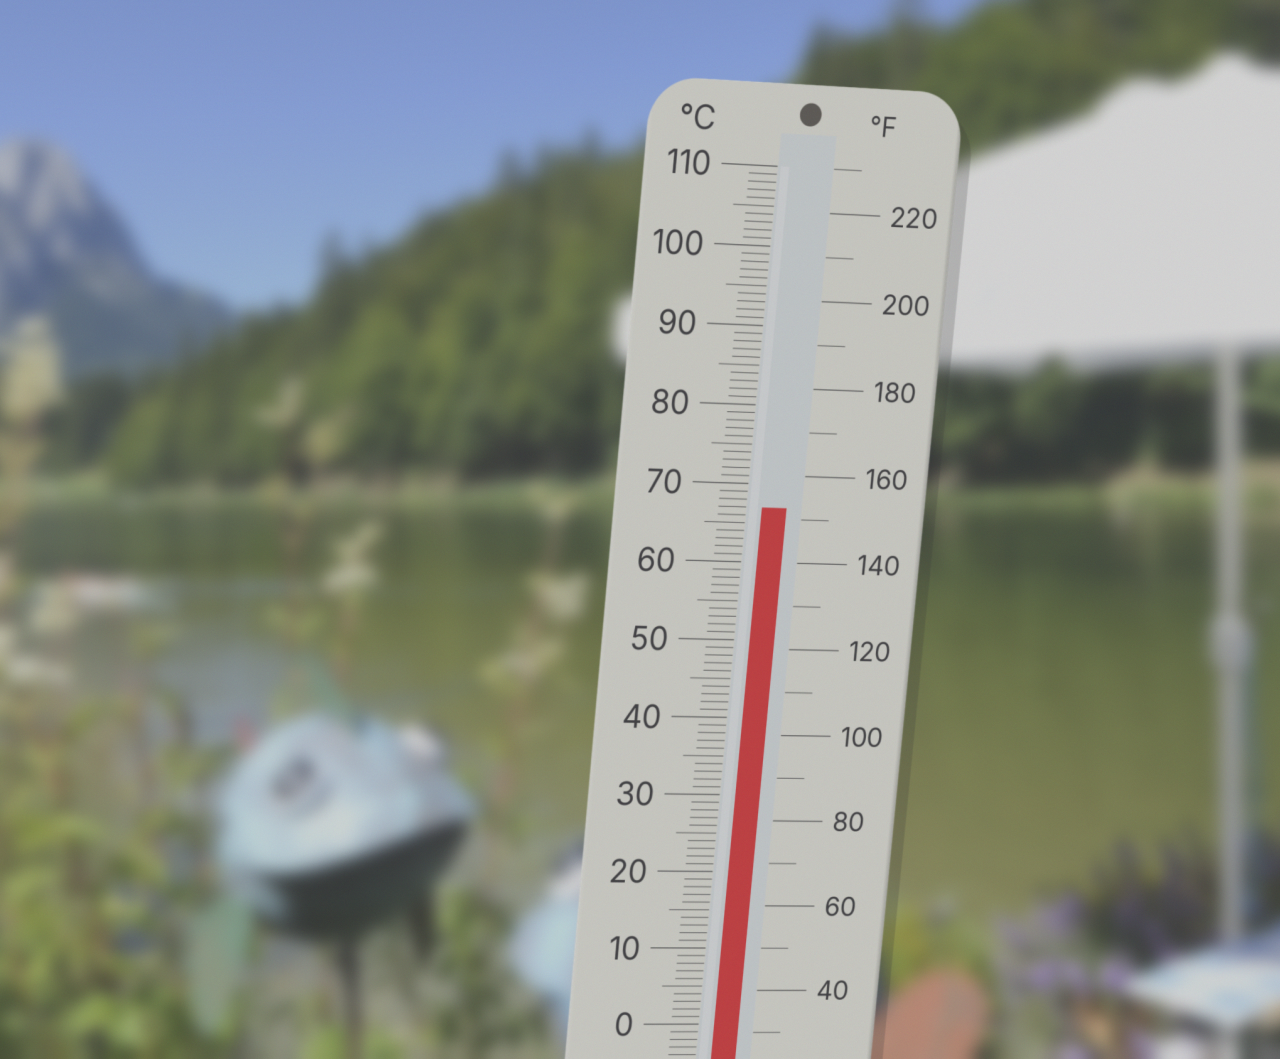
67 °C
